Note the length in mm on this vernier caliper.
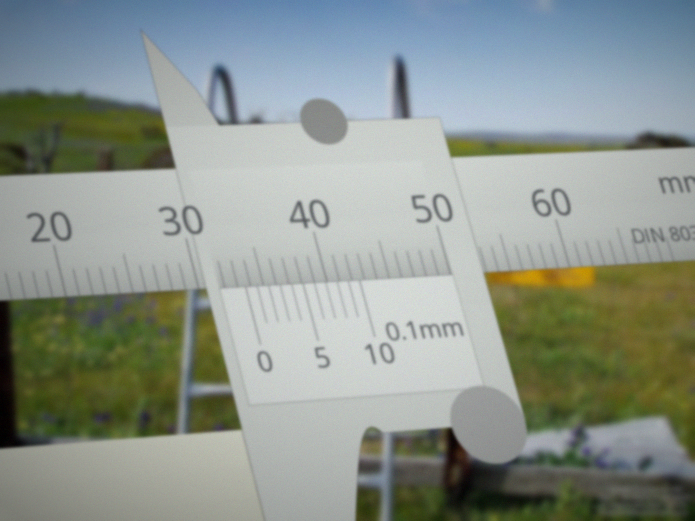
33.6 mm
